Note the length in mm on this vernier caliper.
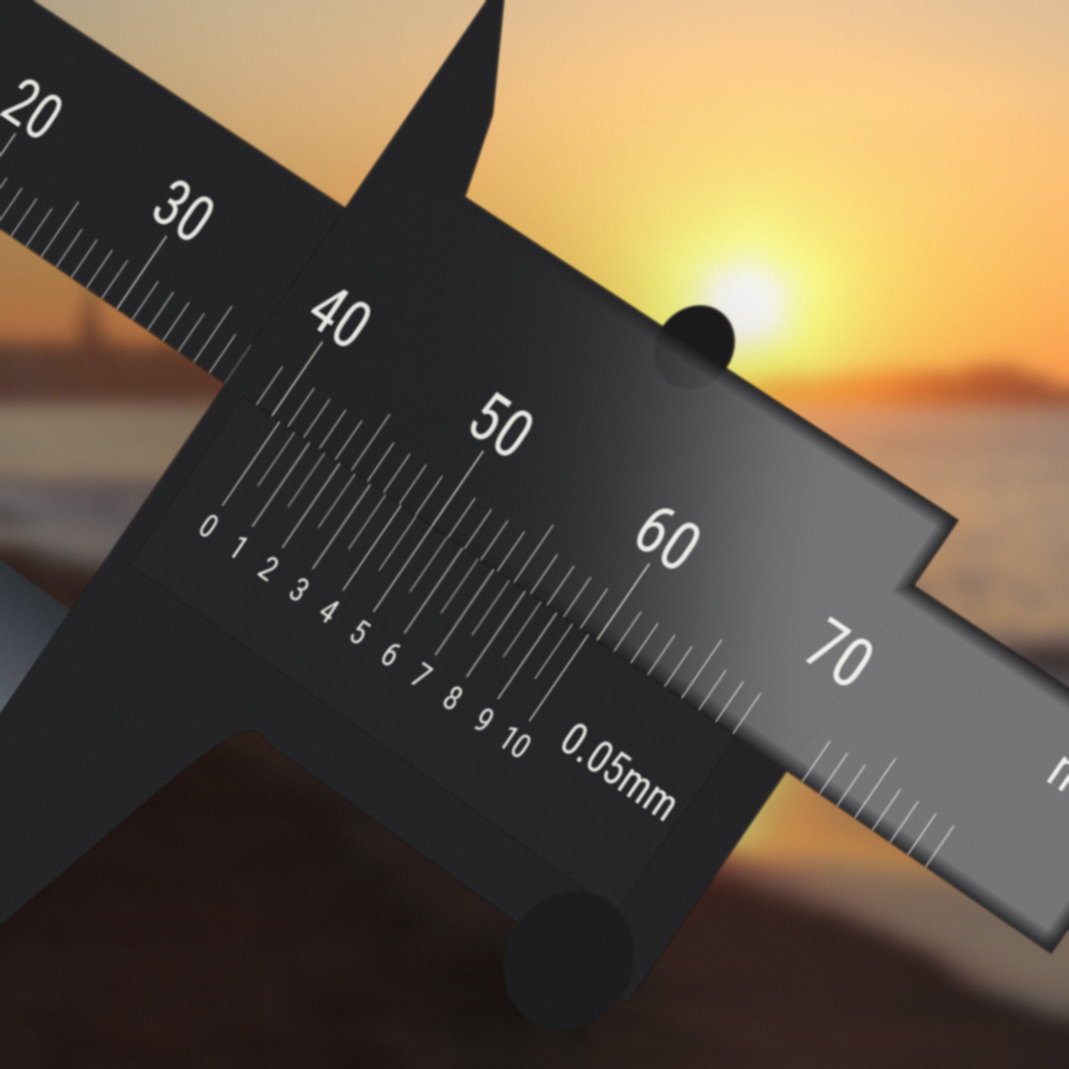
40.5 mm
